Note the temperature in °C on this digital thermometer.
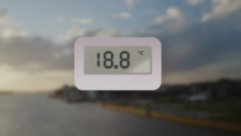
18.8 °C
